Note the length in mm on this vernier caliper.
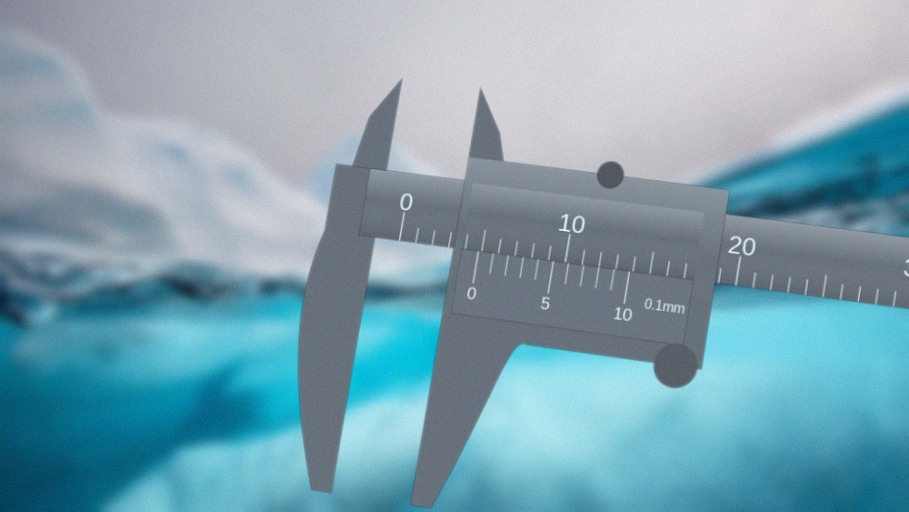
4.8 mm
